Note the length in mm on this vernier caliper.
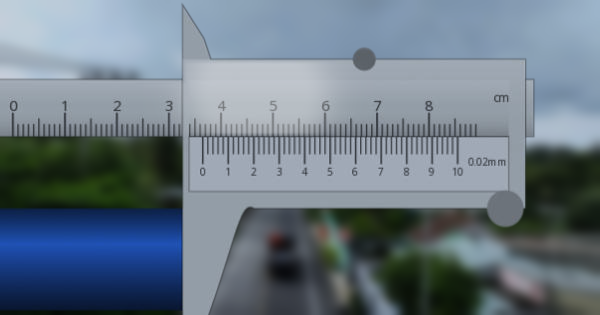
36.5 mm
